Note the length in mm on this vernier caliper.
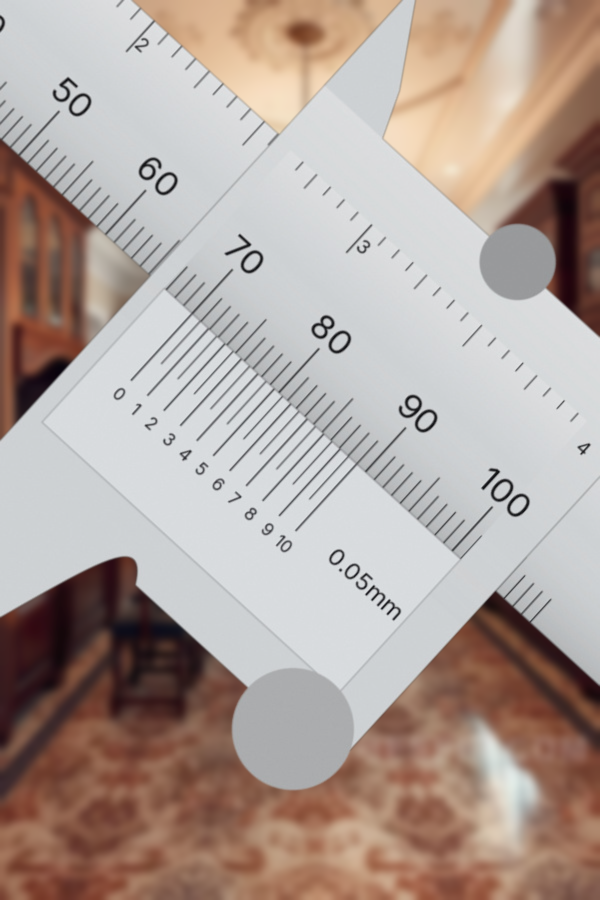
70.0 mm
